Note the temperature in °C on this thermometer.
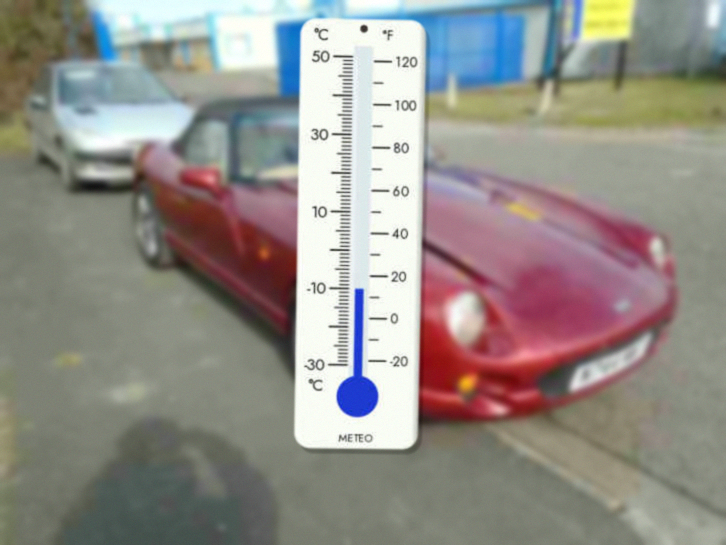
-10 °C
